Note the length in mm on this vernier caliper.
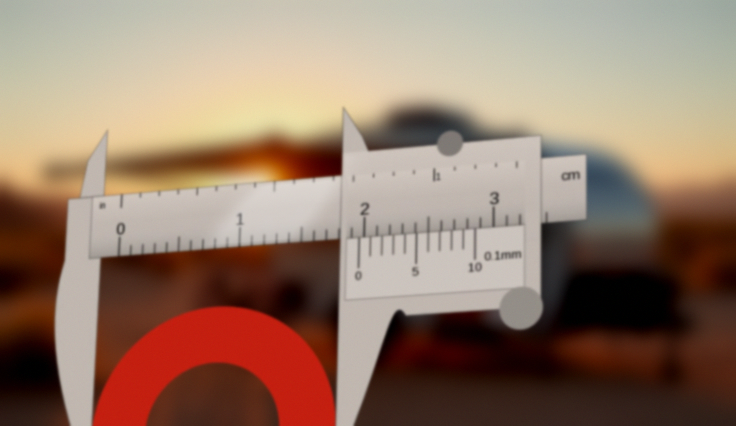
19.6 mm
